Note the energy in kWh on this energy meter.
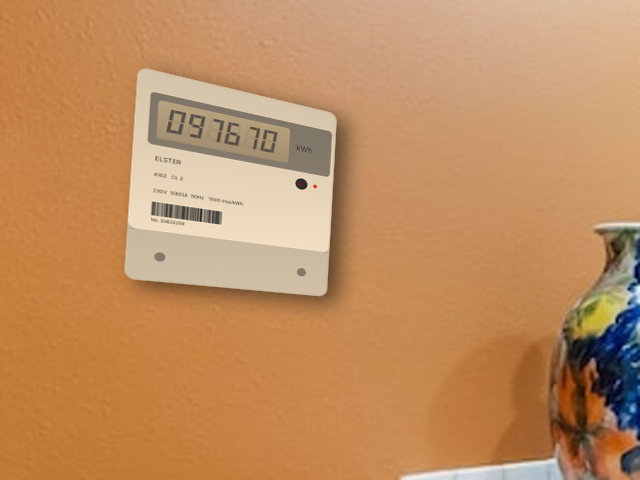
97670 kWh
